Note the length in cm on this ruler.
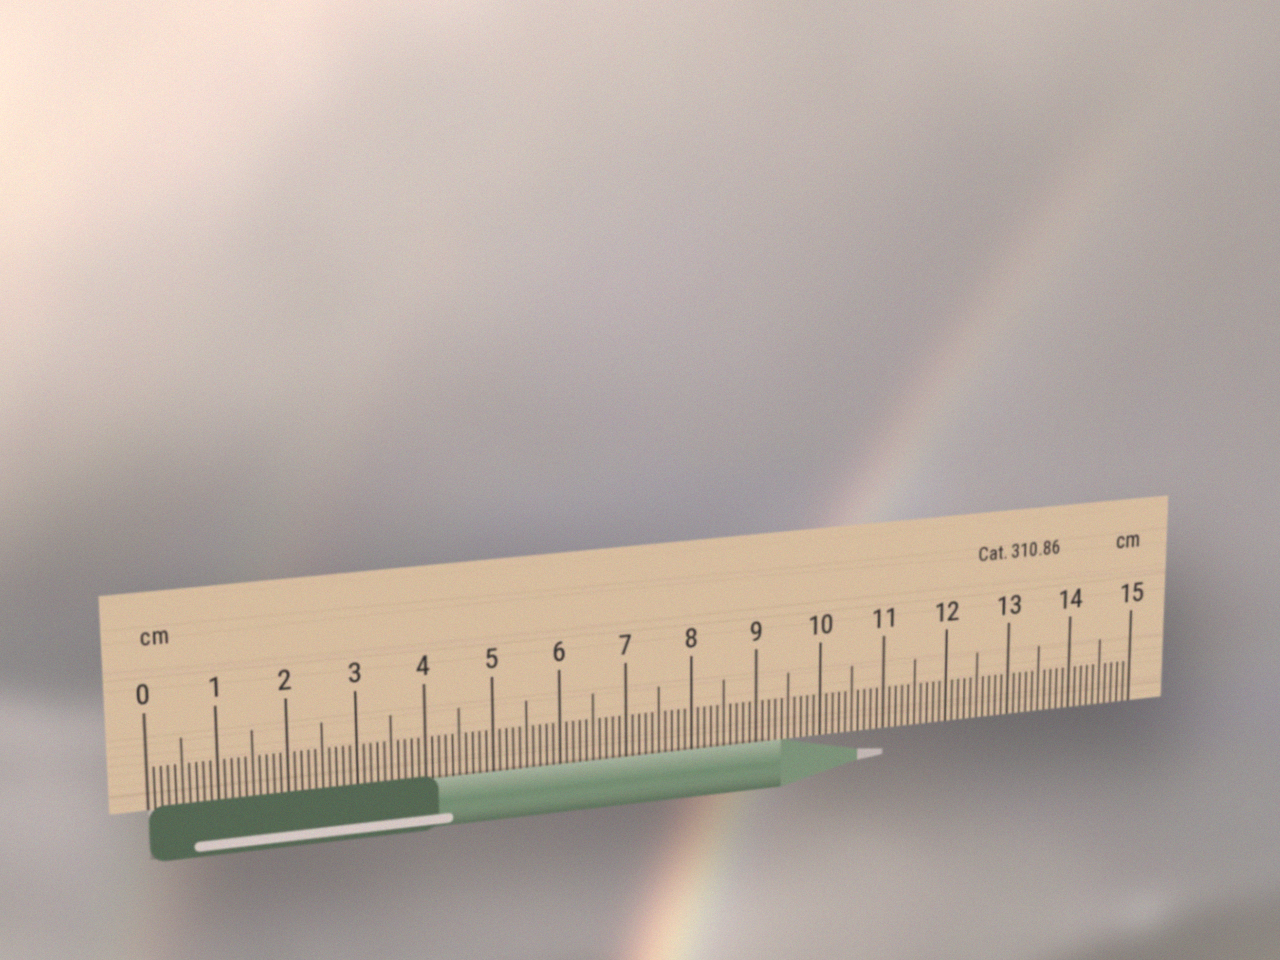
11 cm
